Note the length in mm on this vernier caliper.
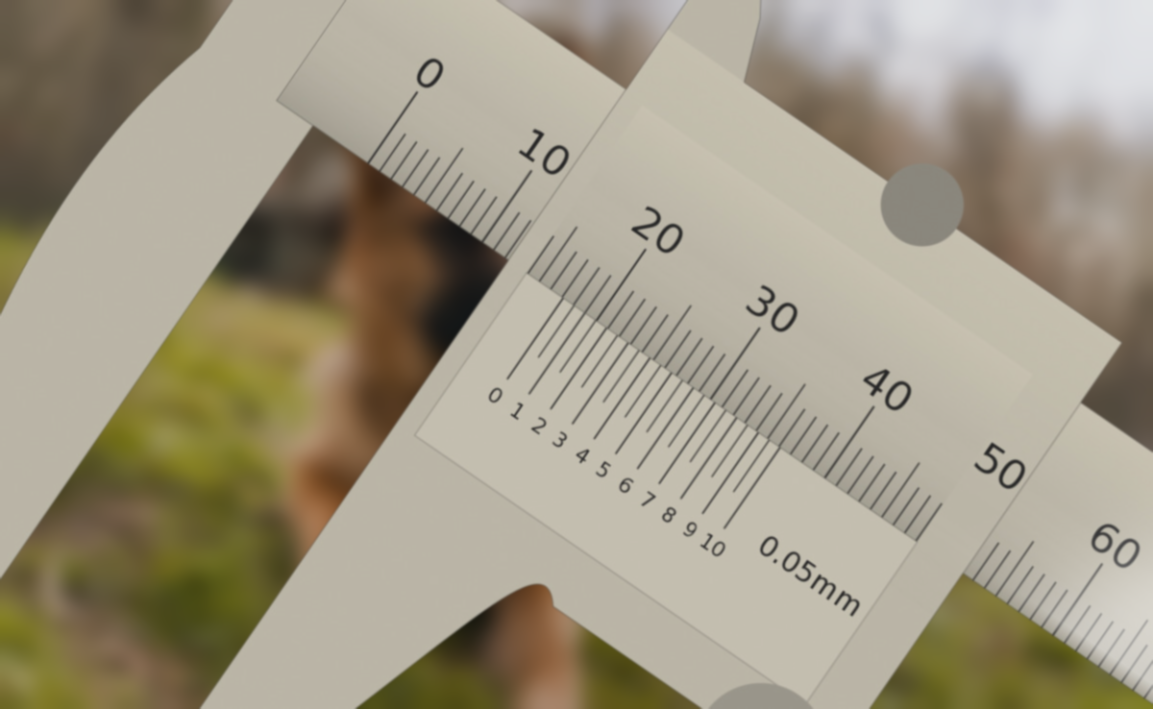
17.1 mm
